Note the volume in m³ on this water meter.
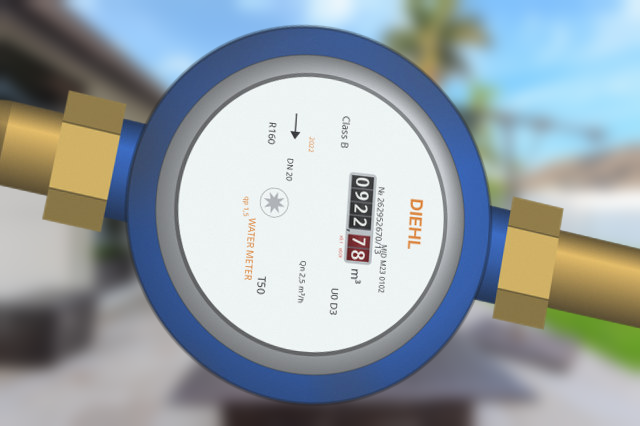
922.78 m³
